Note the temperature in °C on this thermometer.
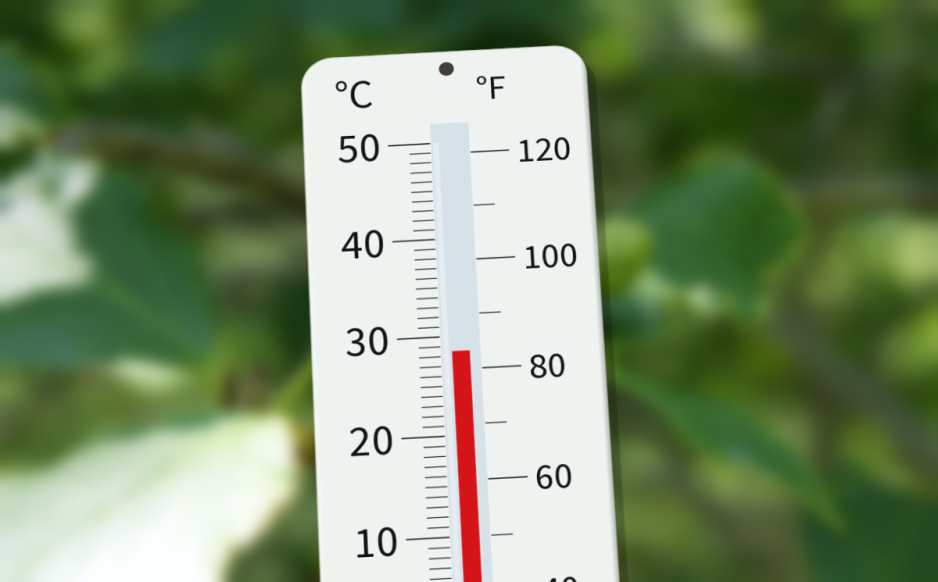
28.5 °C
